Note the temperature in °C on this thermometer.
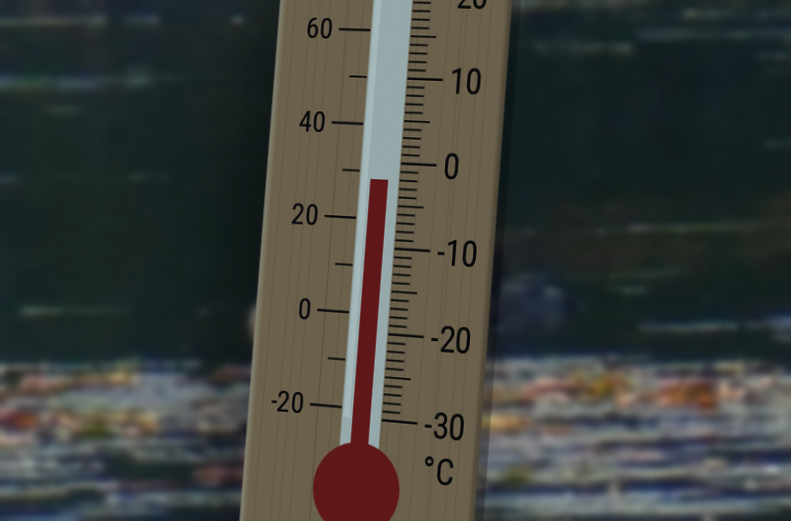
-2 °C
